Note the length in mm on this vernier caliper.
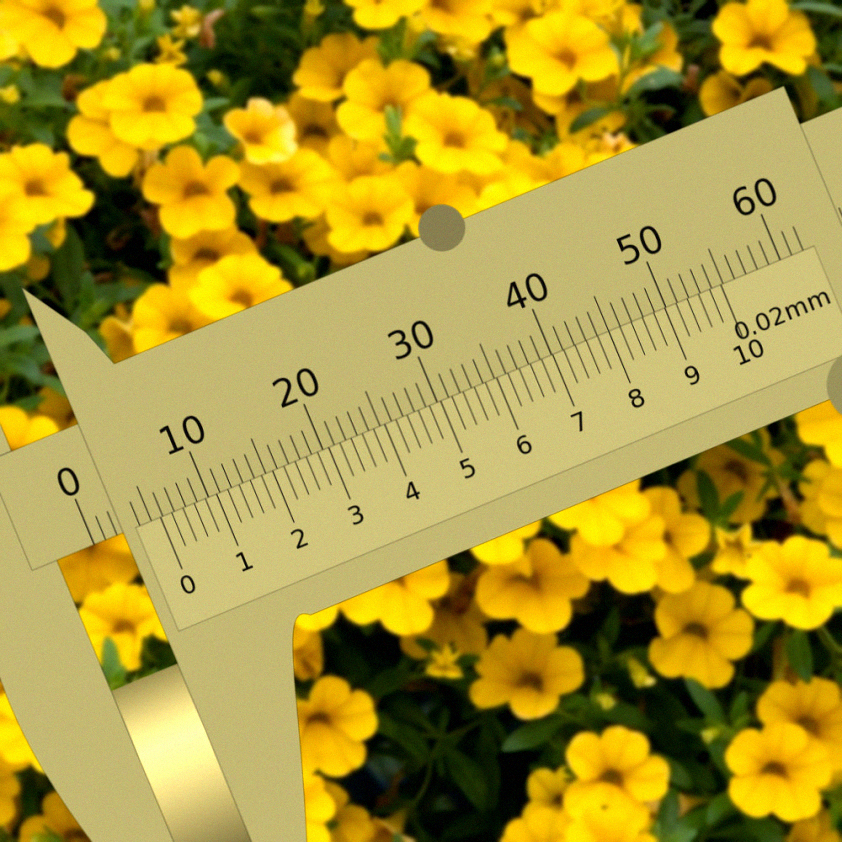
5.8 mm
